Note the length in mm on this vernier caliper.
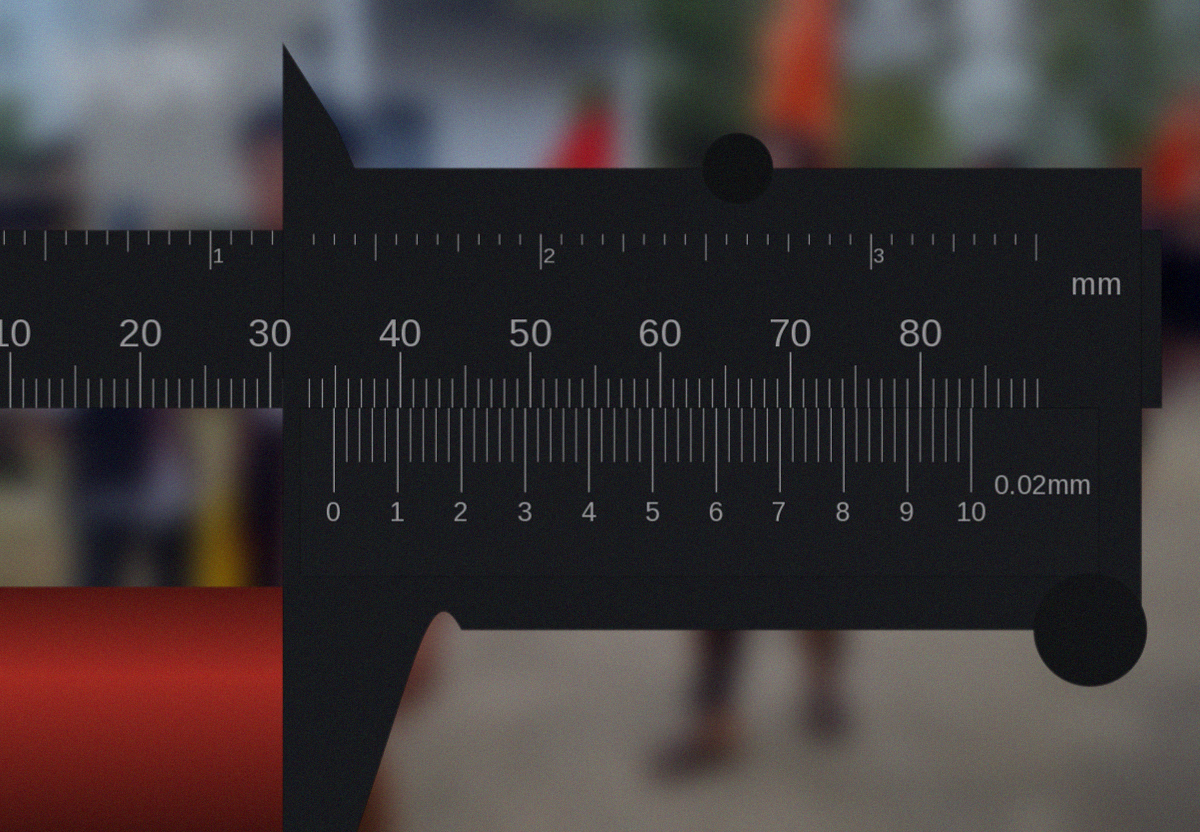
34.9 mm
